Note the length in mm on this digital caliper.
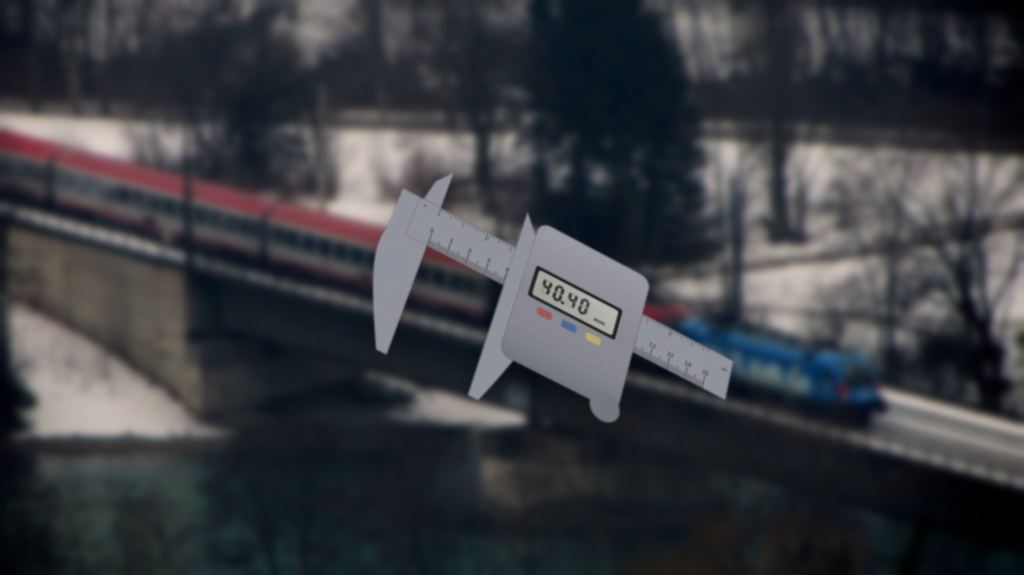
40.40 mm
